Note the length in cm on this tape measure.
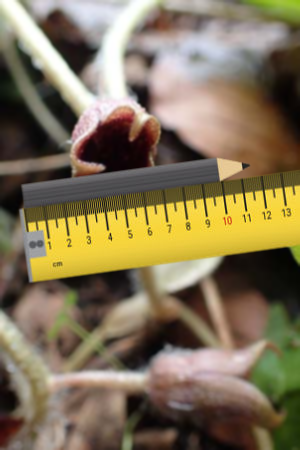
11.5 cm
